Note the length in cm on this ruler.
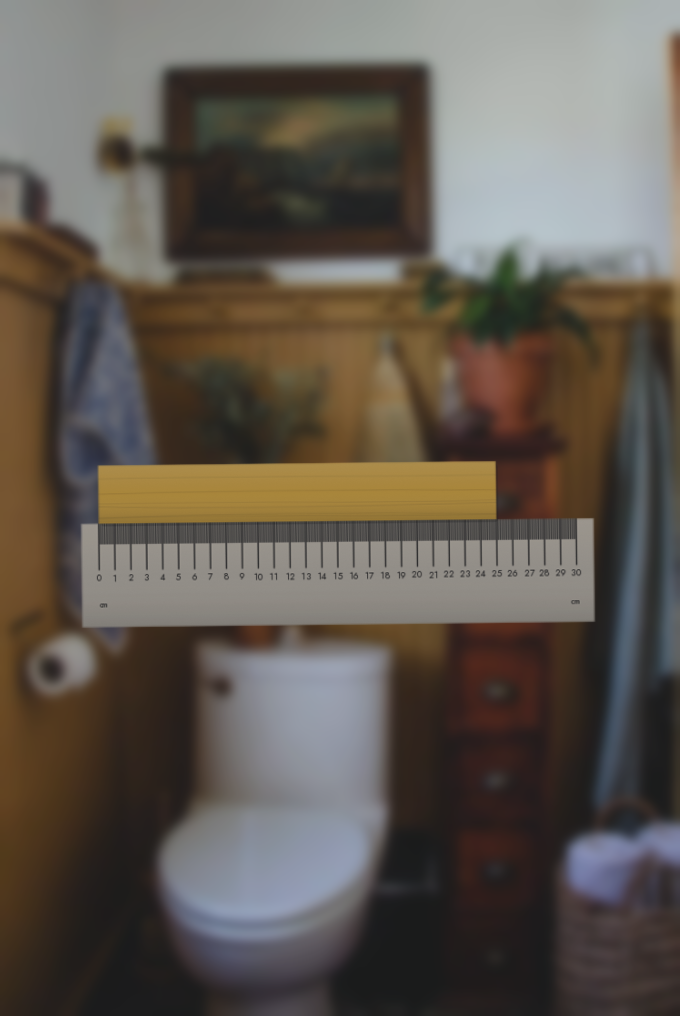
25 cm
